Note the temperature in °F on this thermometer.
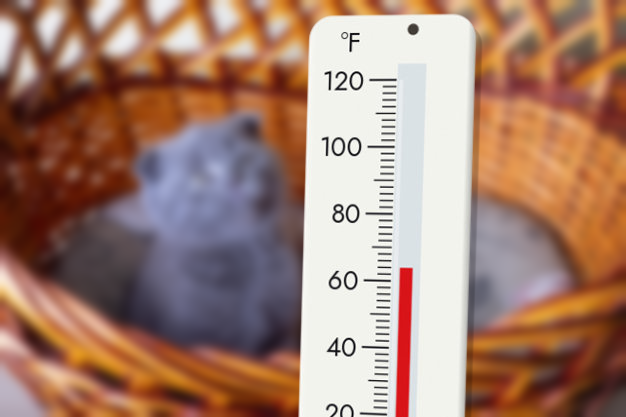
64 °F
